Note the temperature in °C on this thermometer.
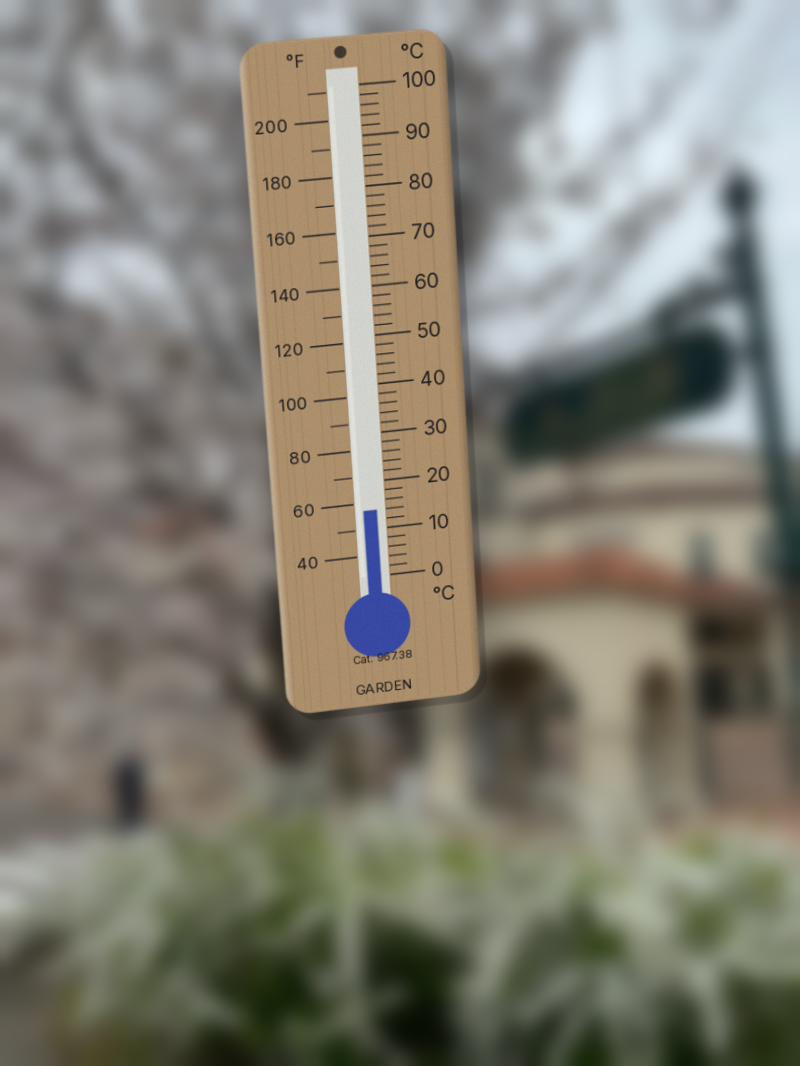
14 °C
